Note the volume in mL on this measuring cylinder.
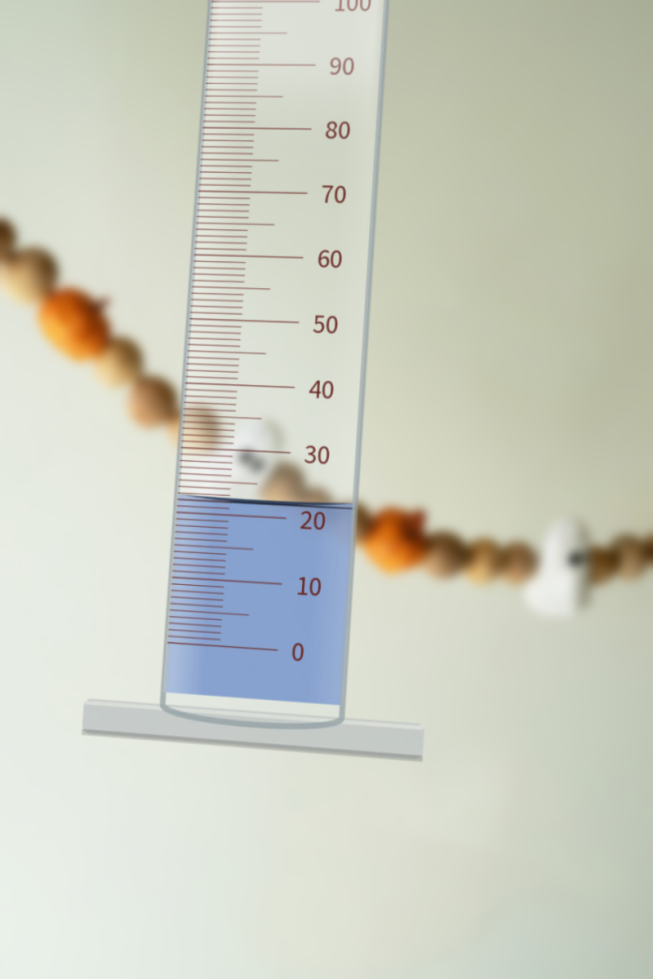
22 mL
